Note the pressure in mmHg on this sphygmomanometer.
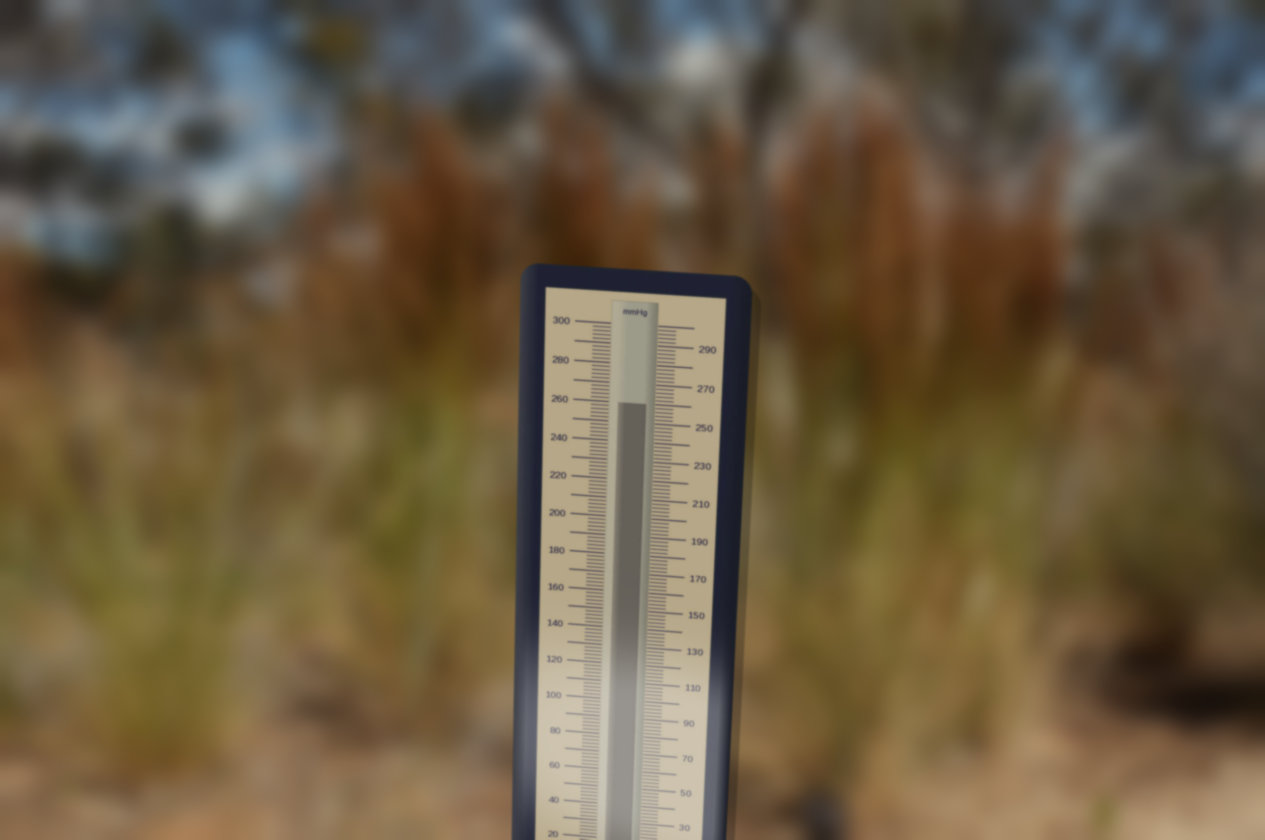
260 mmHg
